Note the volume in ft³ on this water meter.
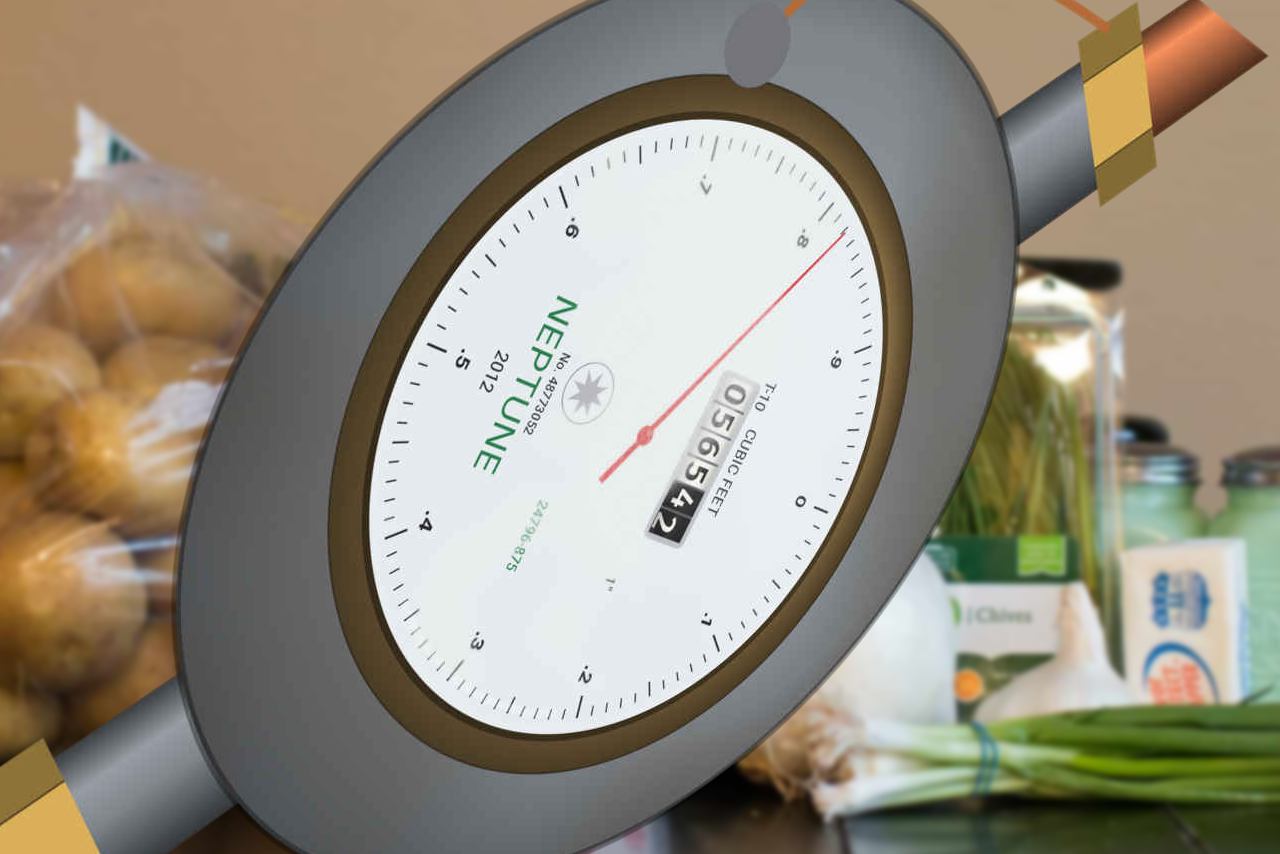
56541.82 ft³
